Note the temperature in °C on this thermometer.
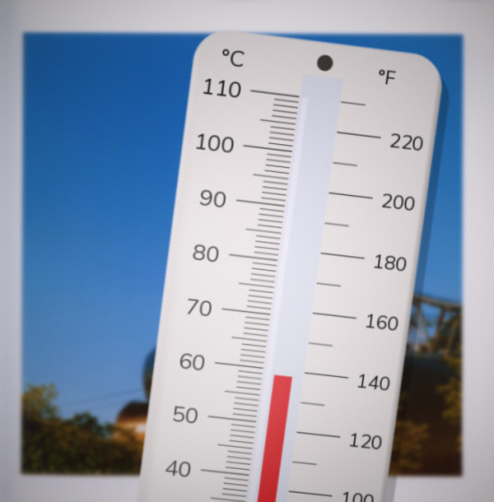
59 °C
